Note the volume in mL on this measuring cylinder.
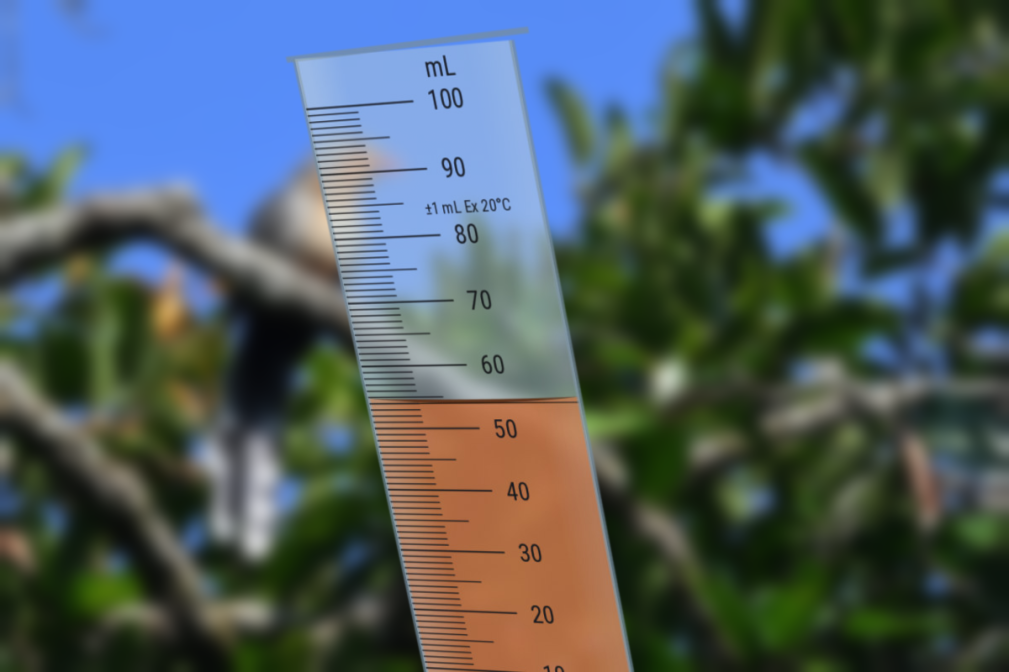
54 mL
